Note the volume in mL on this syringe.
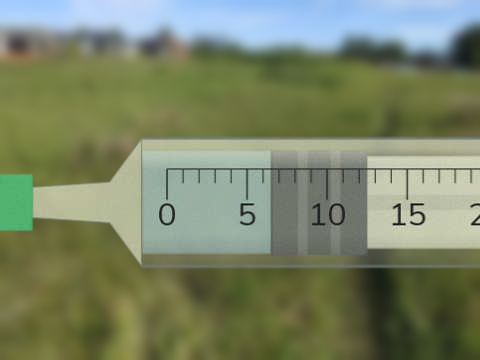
6.5 mL
